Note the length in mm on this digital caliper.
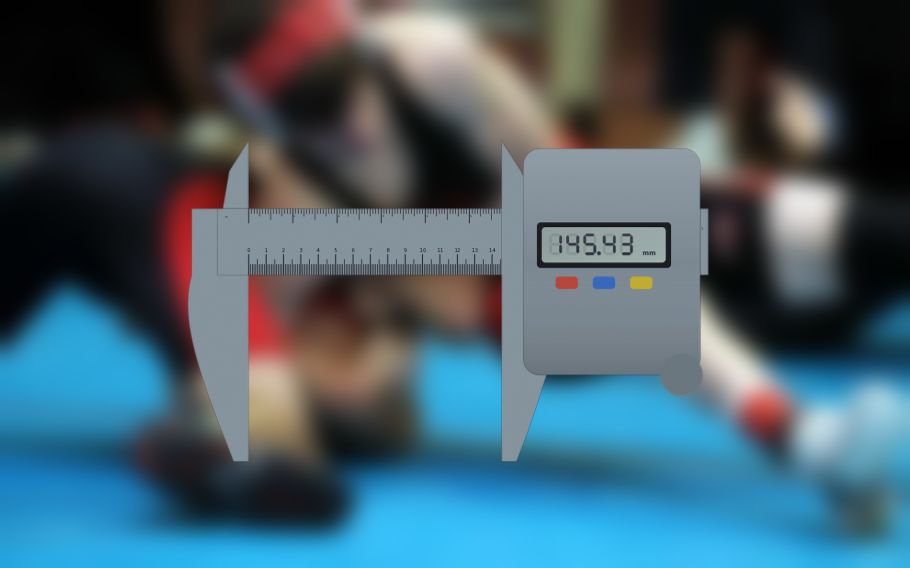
145.43 mm
